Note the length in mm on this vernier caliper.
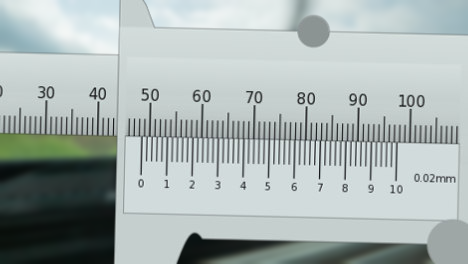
48.5 mm
